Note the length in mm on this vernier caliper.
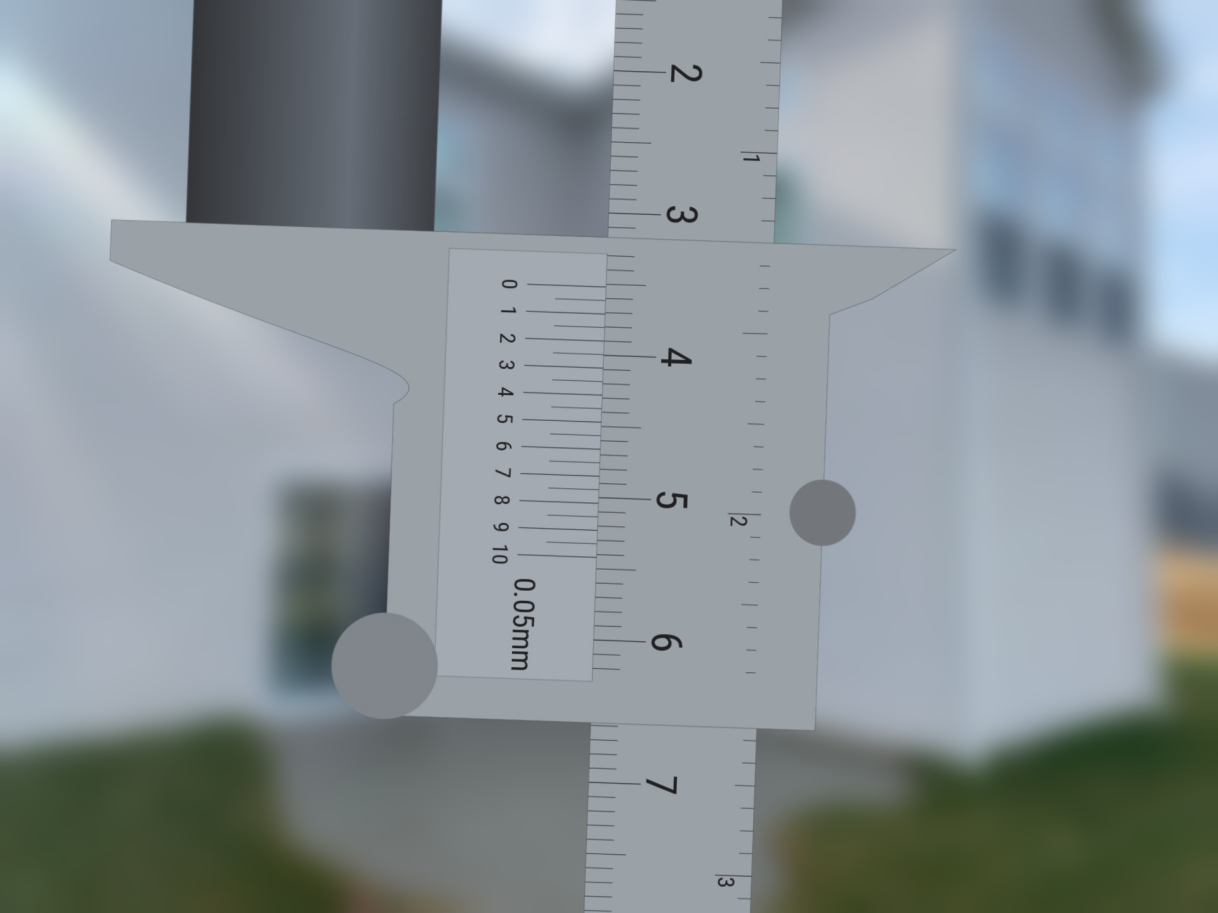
35.2 mm
